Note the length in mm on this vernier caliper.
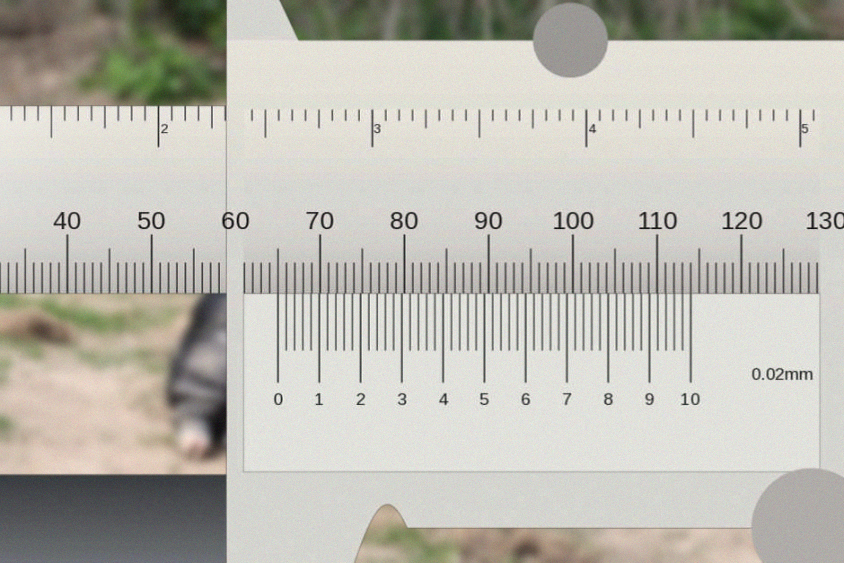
65.0 mm
